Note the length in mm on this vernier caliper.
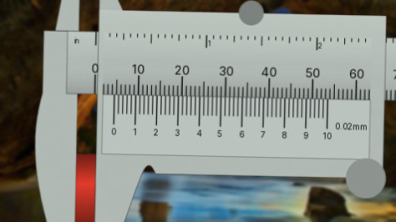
4.5 mm
